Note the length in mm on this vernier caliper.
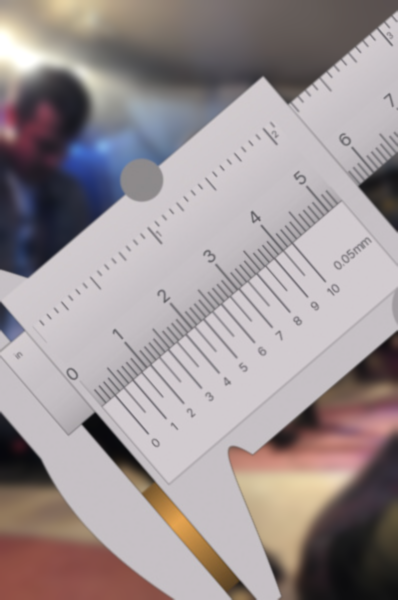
3.0 mm
